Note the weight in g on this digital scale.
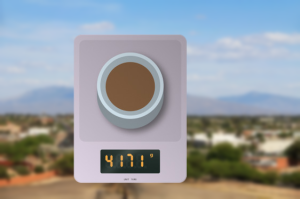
4171 g
